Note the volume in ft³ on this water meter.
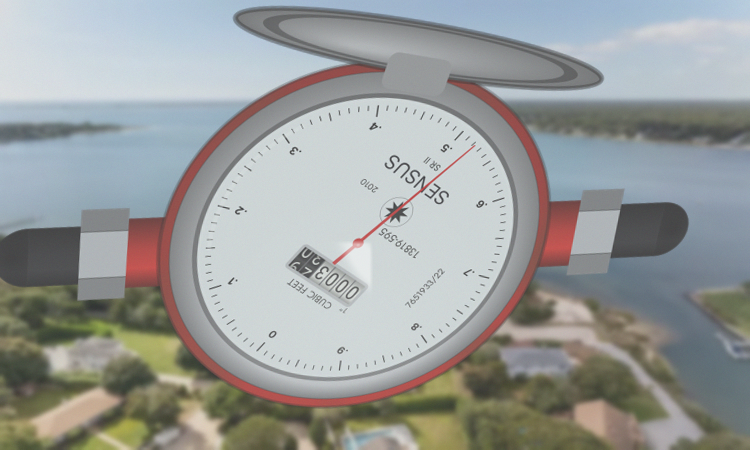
329.52 ft³
